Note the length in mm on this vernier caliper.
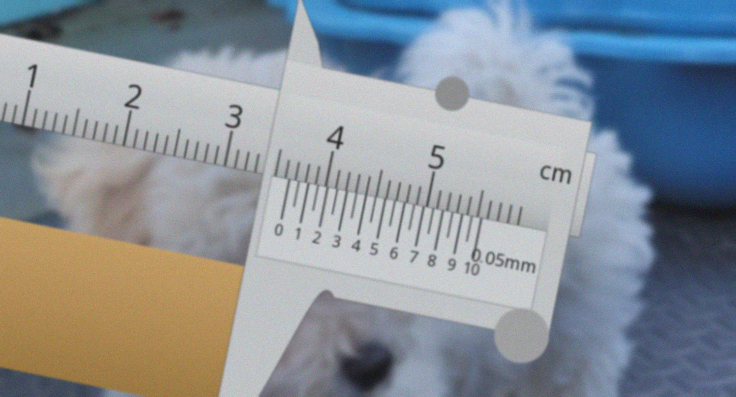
36.4 mm
